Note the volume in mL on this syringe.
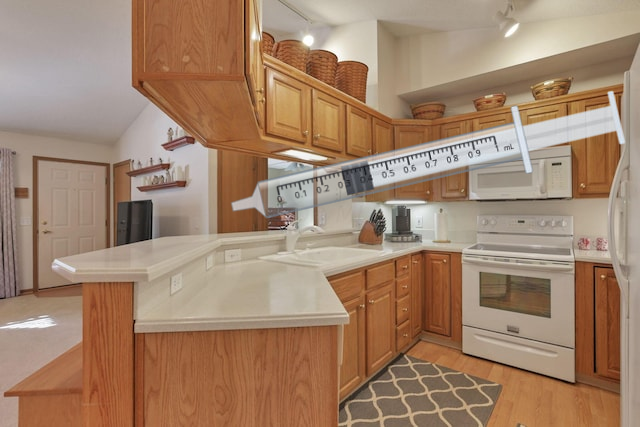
0.3 mL
